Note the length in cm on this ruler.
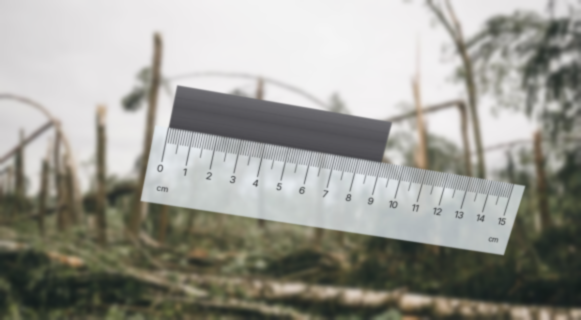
9 cm
